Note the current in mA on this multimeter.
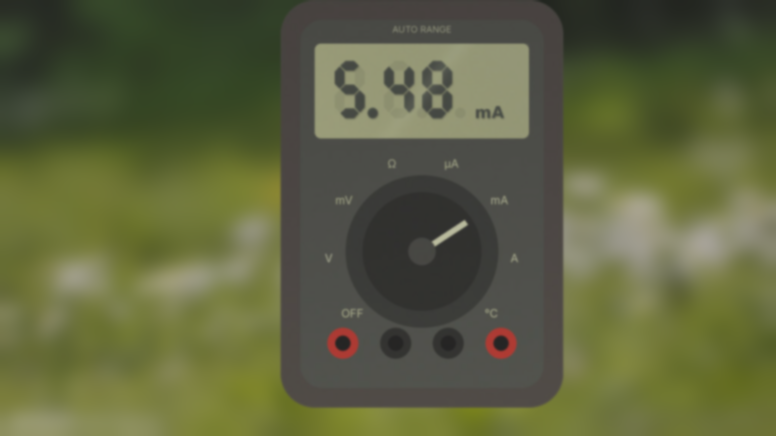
5.48 mA
